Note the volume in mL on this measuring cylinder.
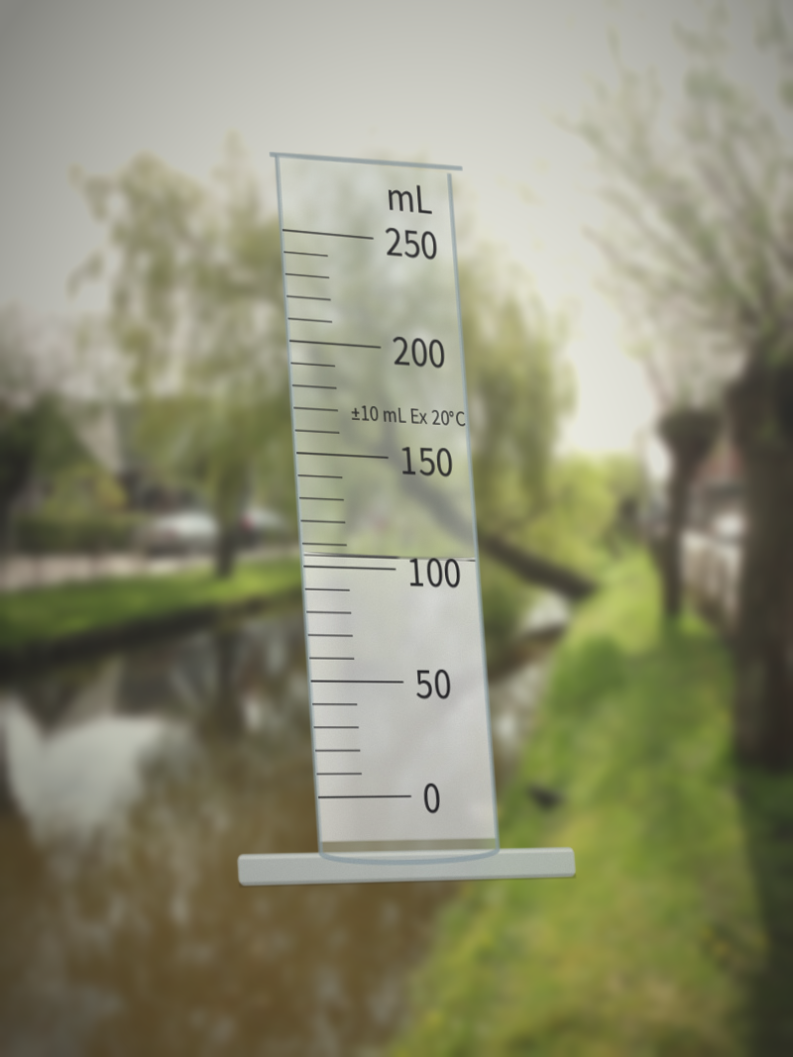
105 mL
